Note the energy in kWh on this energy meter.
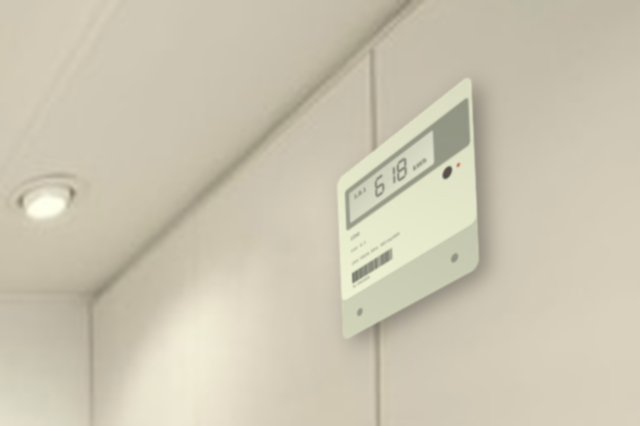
618 kWh
